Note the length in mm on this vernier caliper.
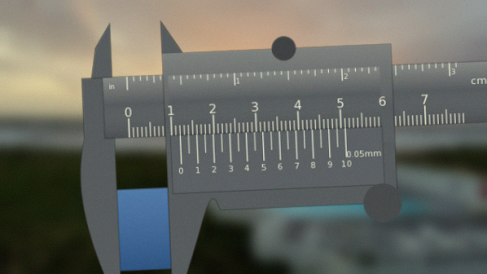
12.0 mm
